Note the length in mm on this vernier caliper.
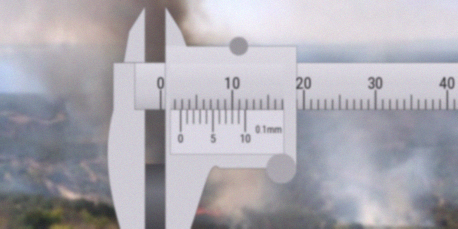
2.8 mm
